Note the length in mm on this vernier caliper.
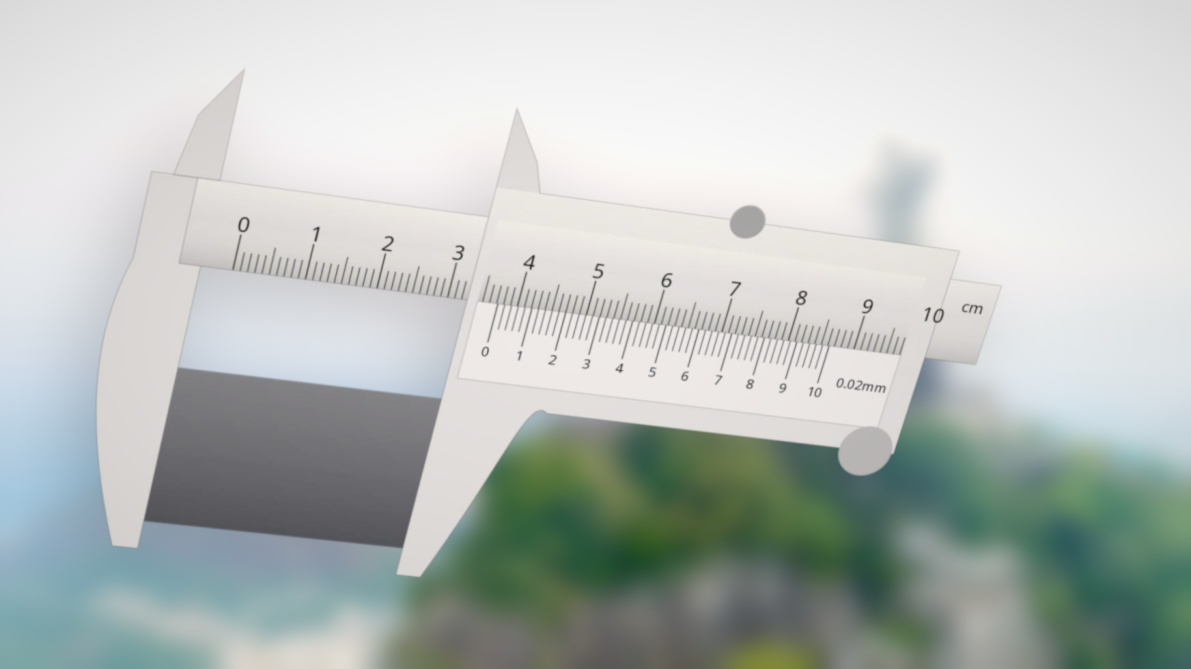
37.2 mm
